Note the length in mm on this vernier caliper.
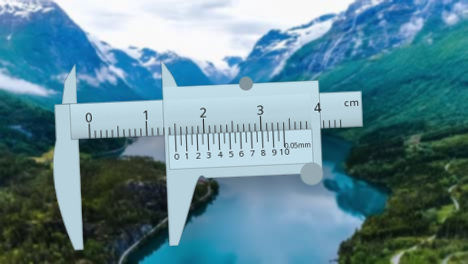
15.0 mm
